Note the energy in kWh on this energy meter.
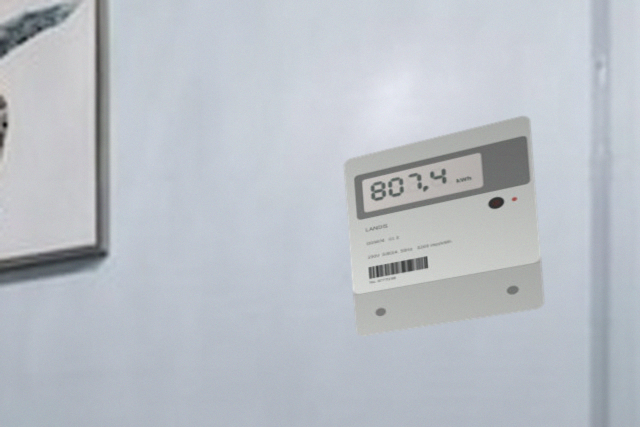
807.4 kWh
